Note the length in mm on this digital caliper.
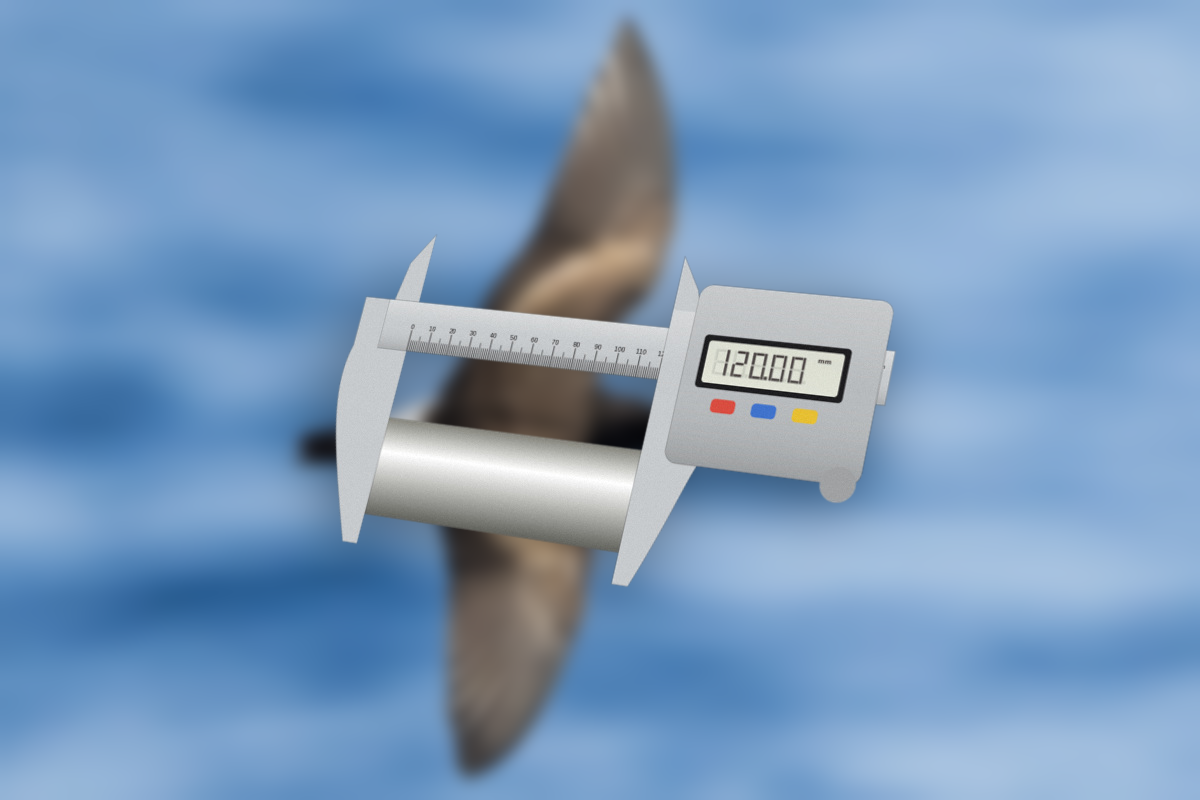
120.00 mm
